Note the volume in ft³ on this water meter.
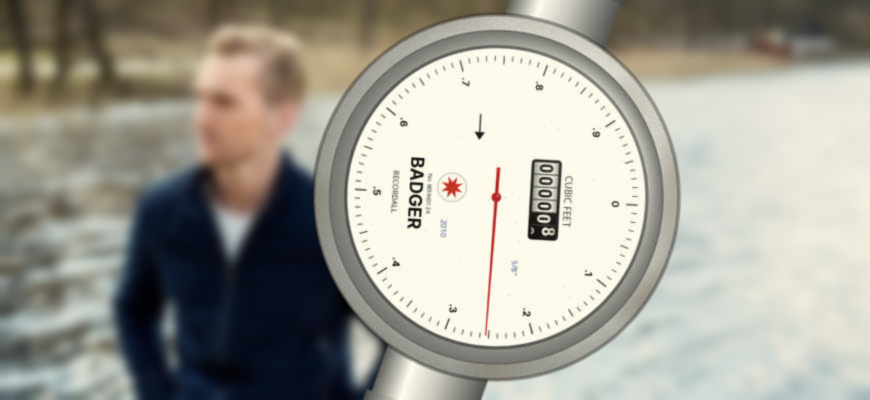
8.25 ft³
